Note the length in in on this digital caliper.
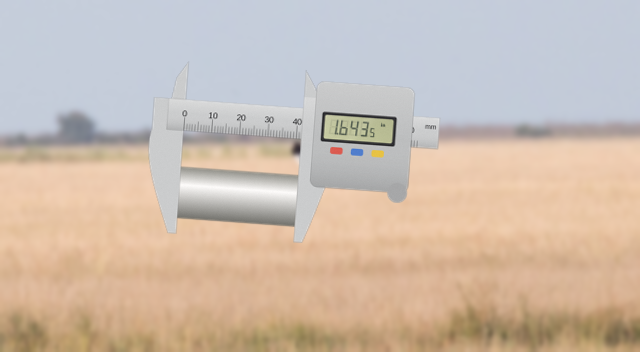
1.6435 in
